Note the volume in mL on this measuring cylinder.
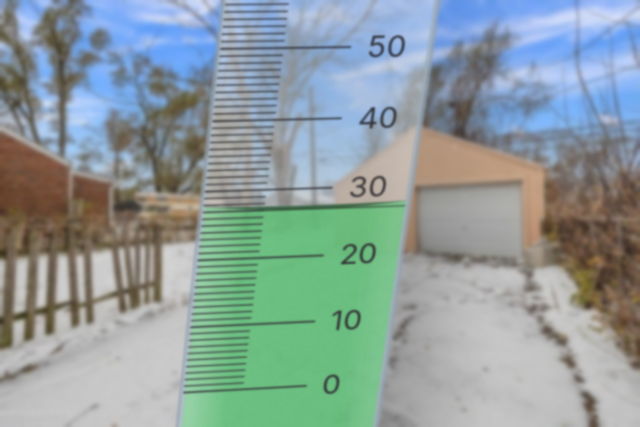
27 mL
